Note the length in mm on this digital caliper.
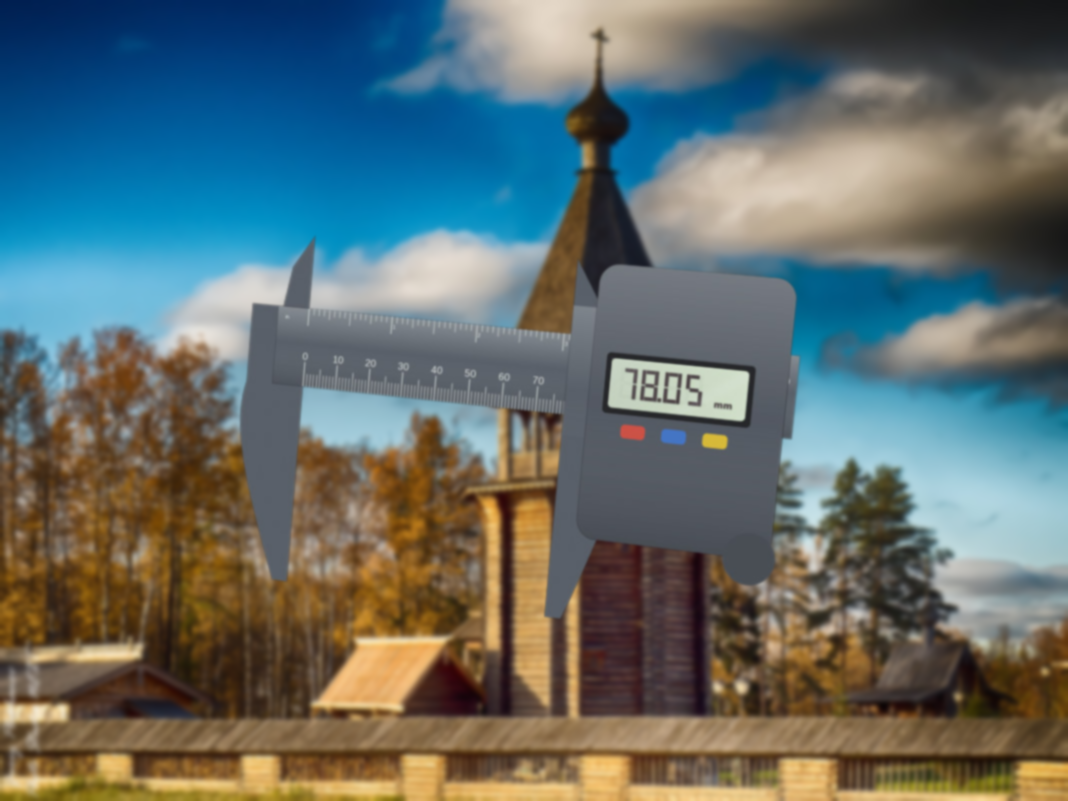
78.05 mm
